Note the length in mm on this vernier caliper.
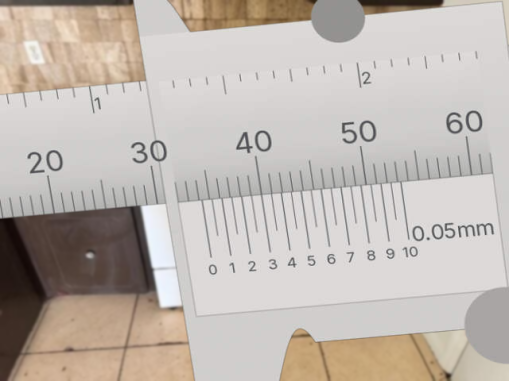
34.3 mm
